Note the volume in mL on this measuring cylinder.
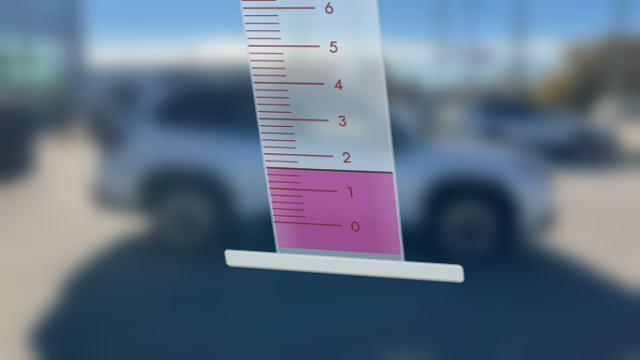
1.6 mL
